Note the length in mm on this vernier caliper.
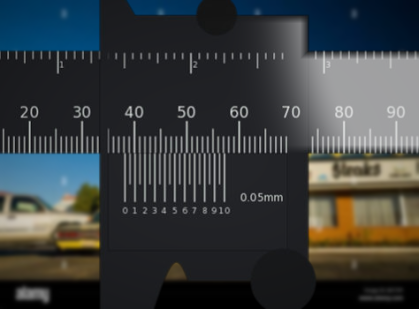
38.2 mm
